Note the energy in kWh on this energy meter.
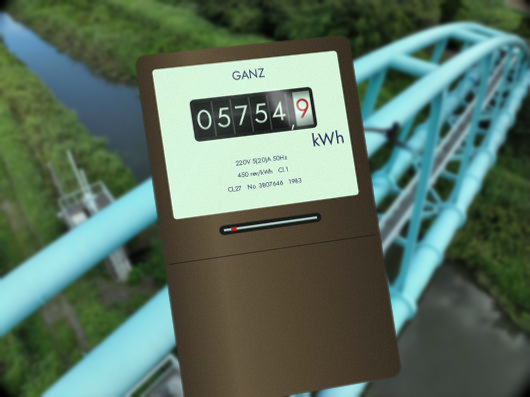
5754.9 kWh
